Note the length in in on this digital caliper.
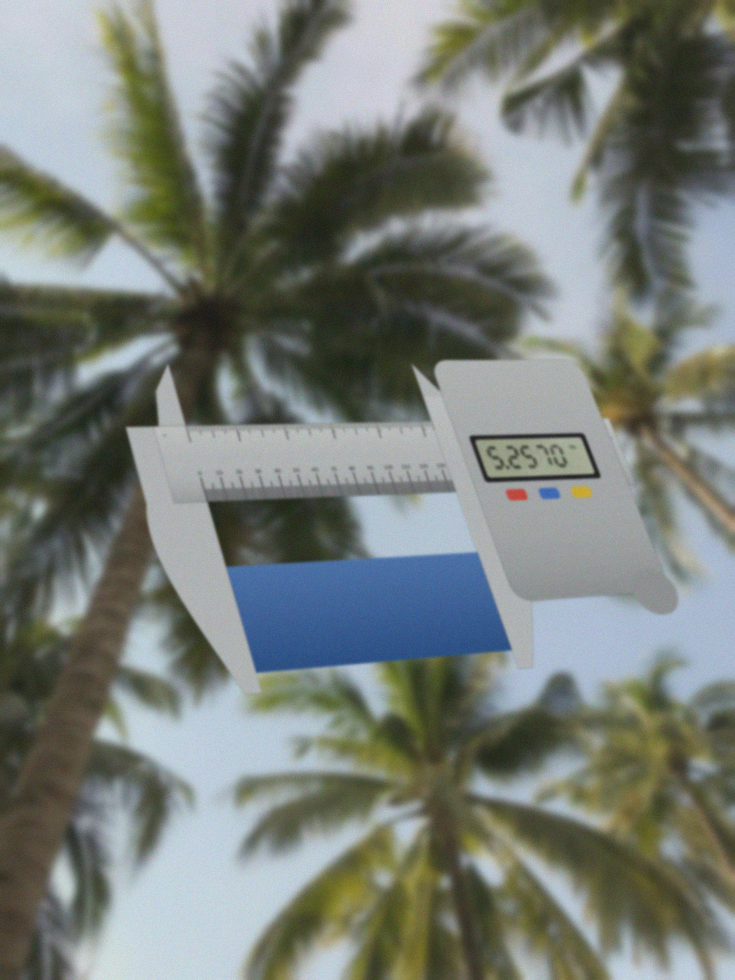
5.2570 in
